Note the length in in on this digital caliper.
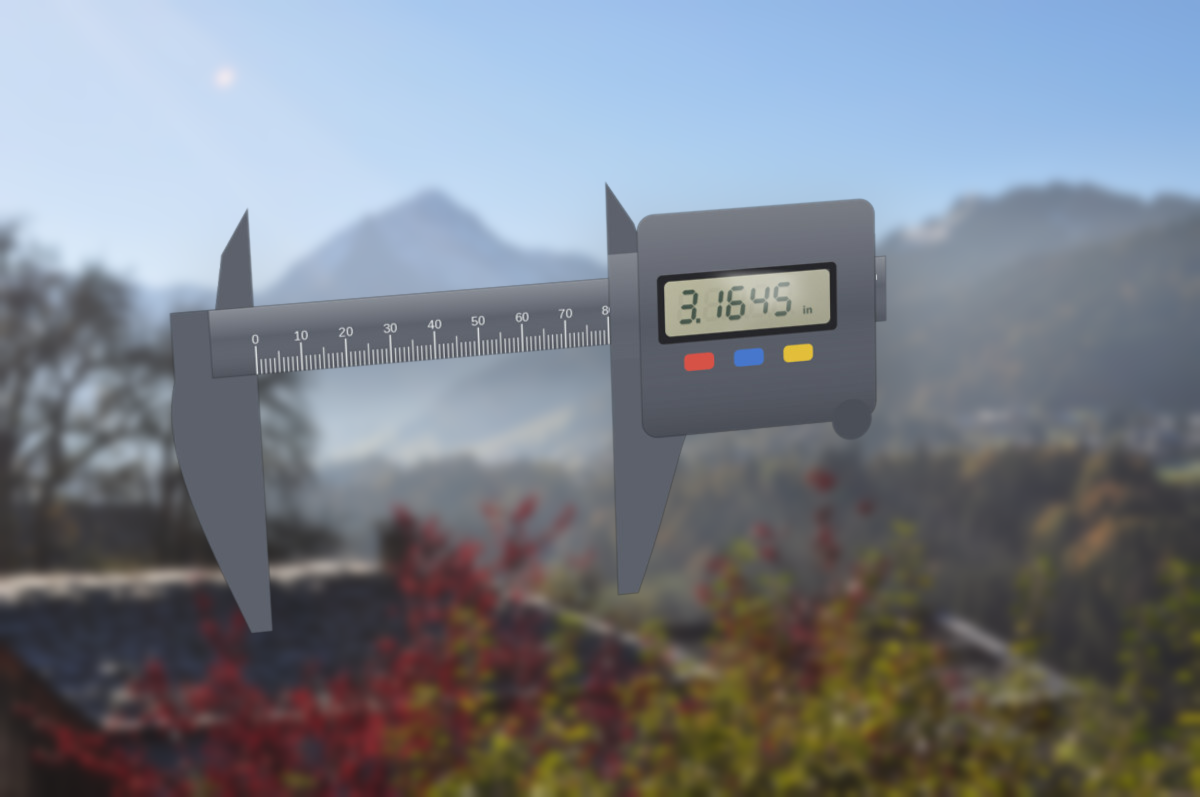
3.1645 in
